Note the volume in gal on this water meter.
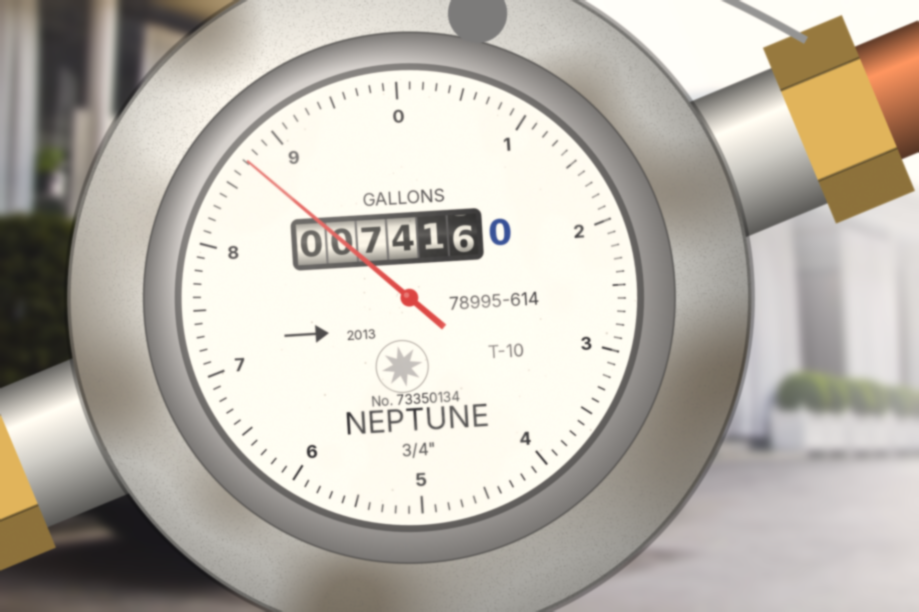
74158.7 gal
